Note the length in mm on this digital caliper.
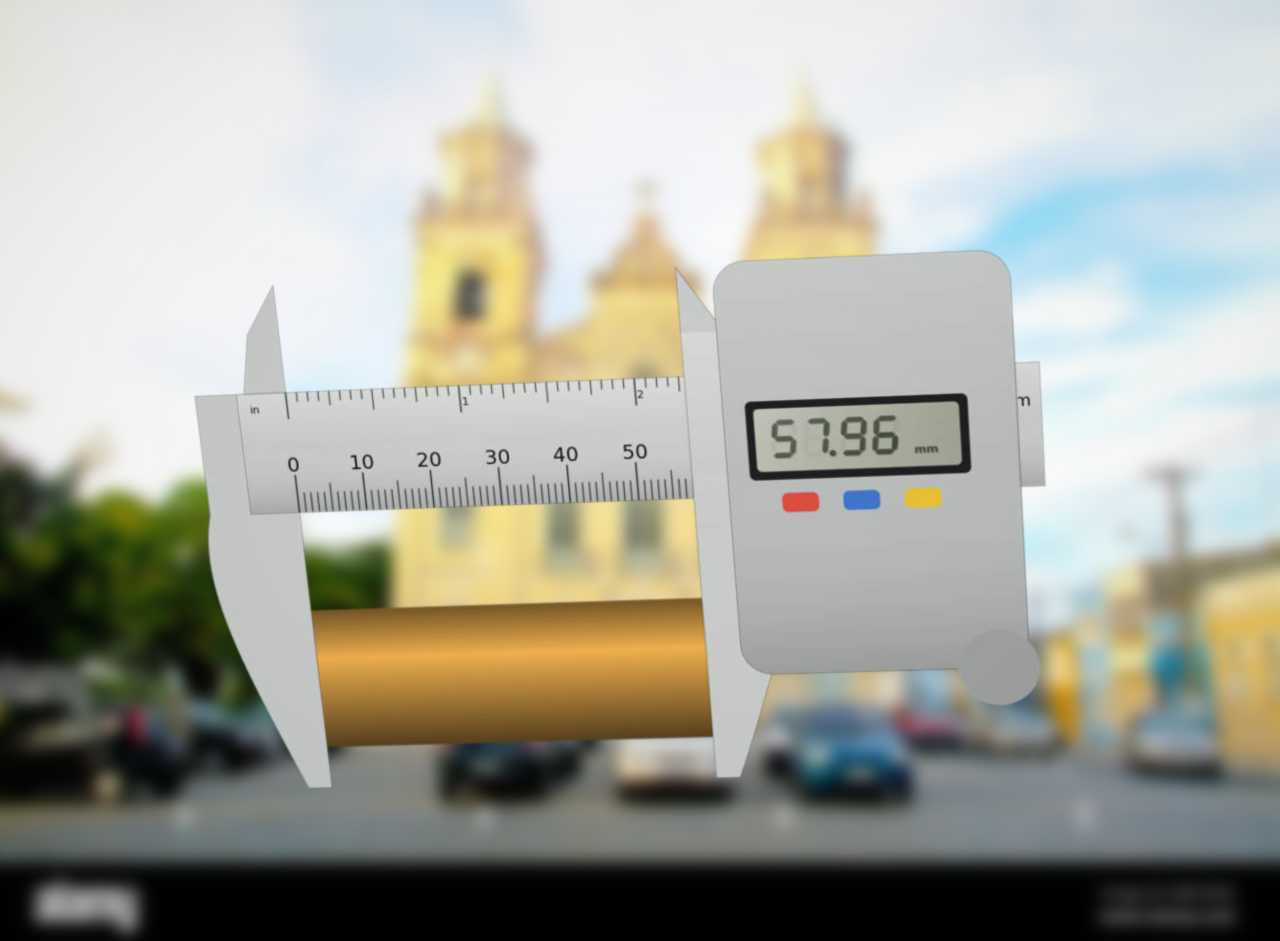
57.96 mm
